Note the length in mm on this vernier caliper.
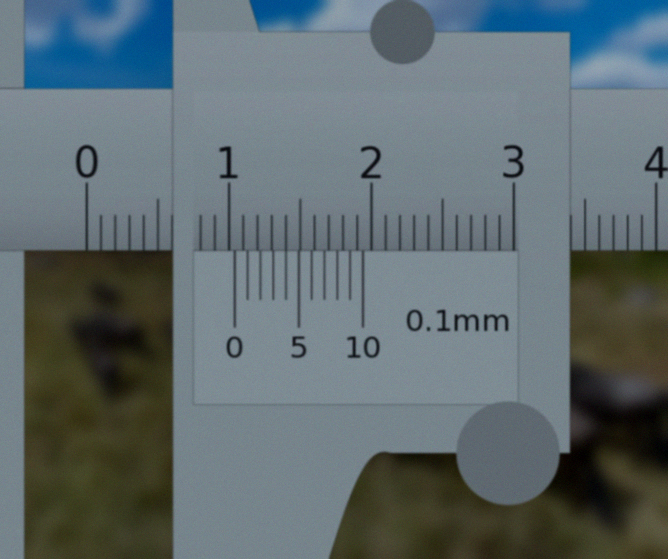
10.4 mm
